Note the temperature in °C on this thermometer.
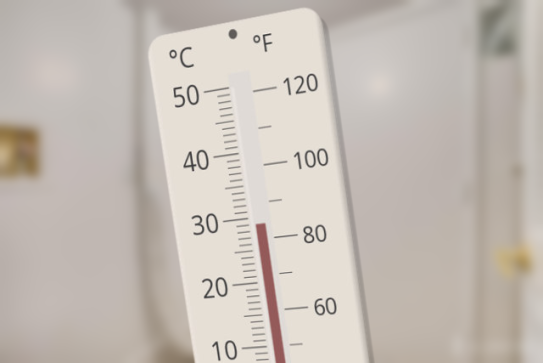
29 °C
